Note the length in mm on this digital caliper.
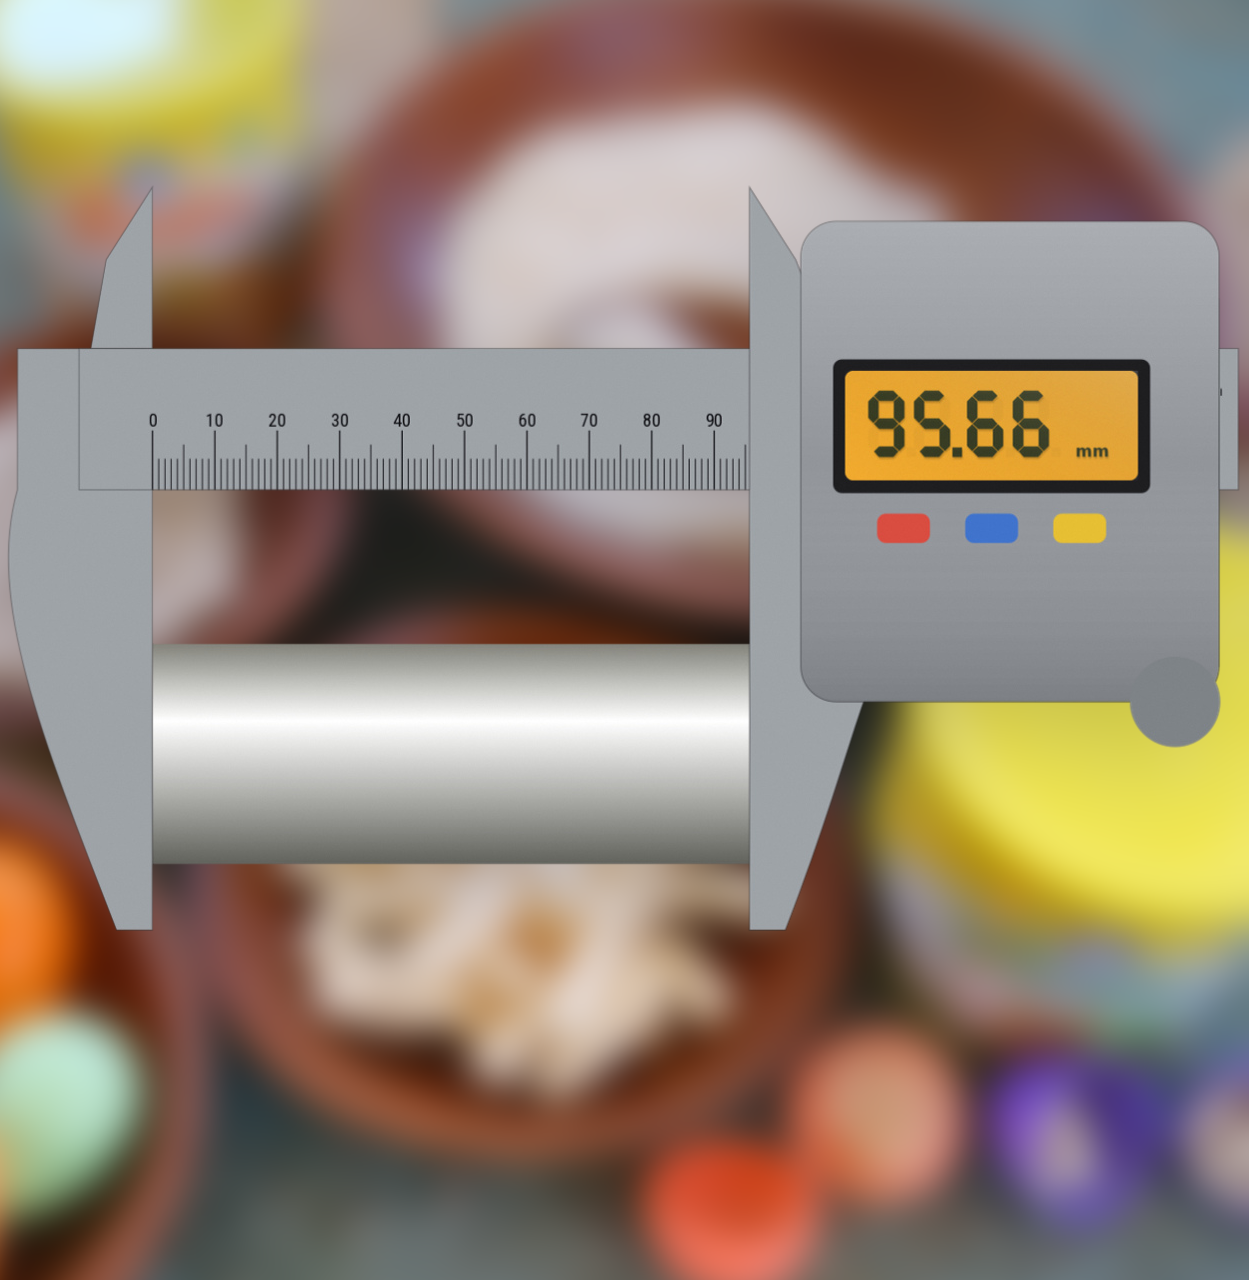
95.66 mm
